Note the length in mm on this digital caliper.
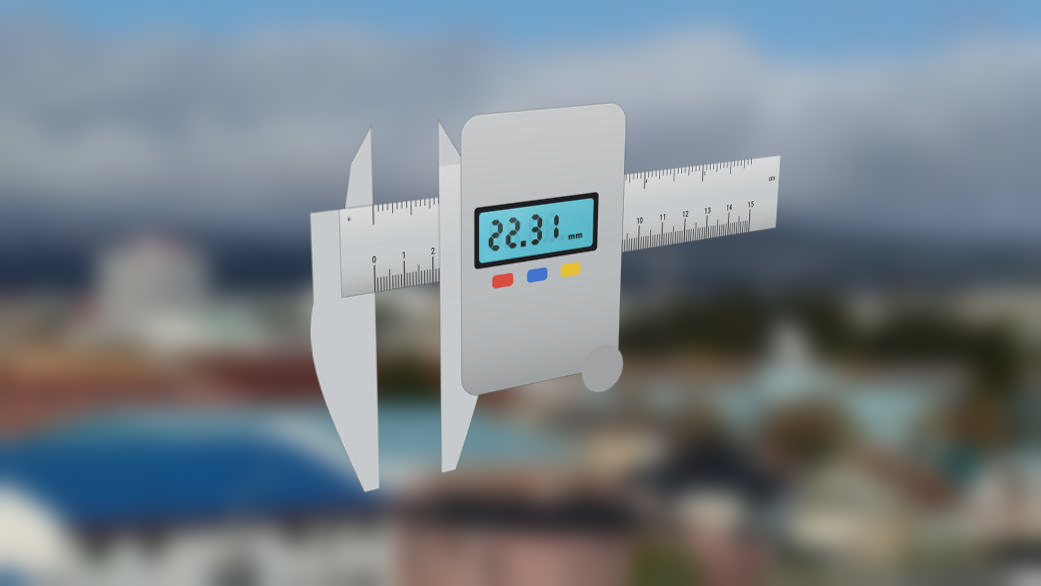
22.31 mm
